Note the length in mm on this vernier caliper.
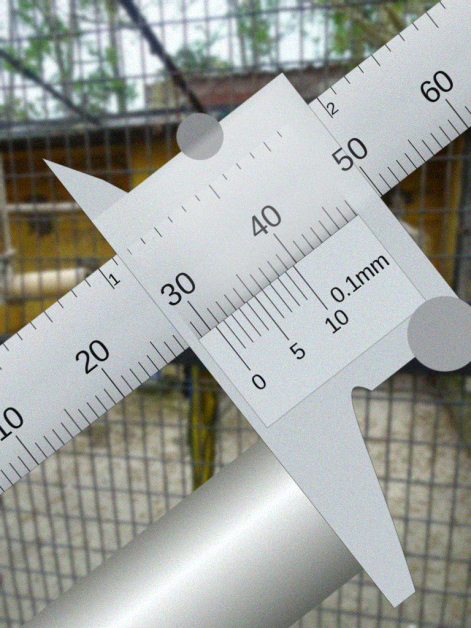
30.6 mm
